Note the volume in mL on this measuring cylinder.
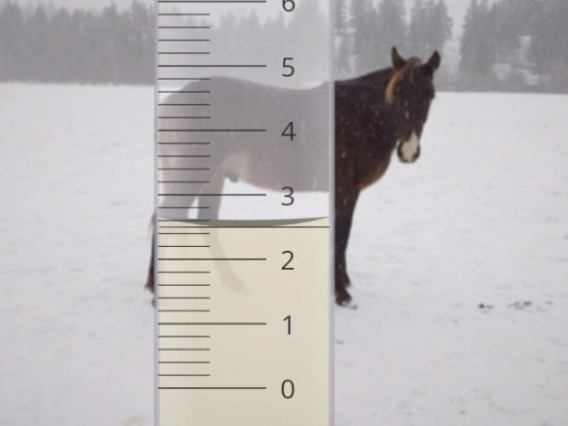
2.5 mL
